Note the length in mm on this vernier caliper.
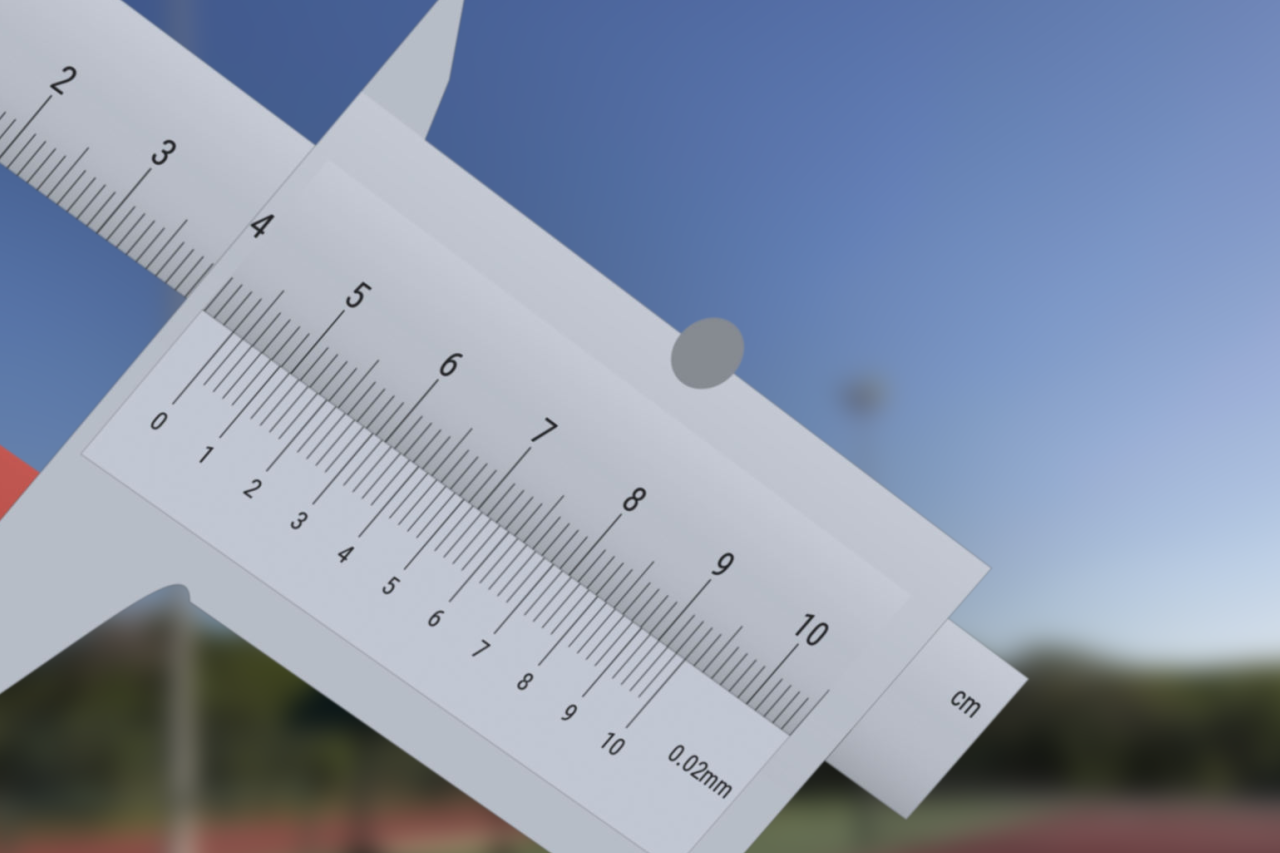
44.0 mm
